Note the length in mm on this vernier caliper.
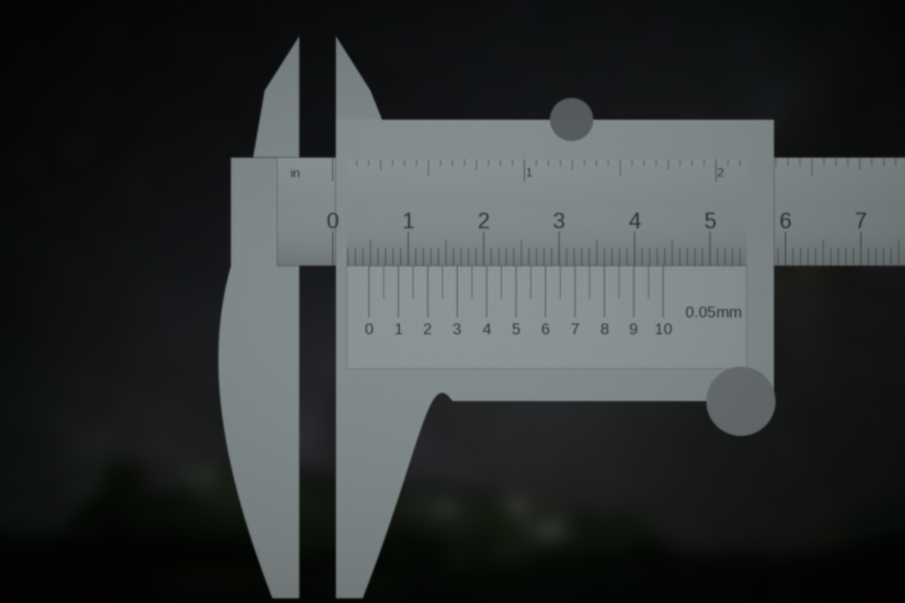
4.8 mm
